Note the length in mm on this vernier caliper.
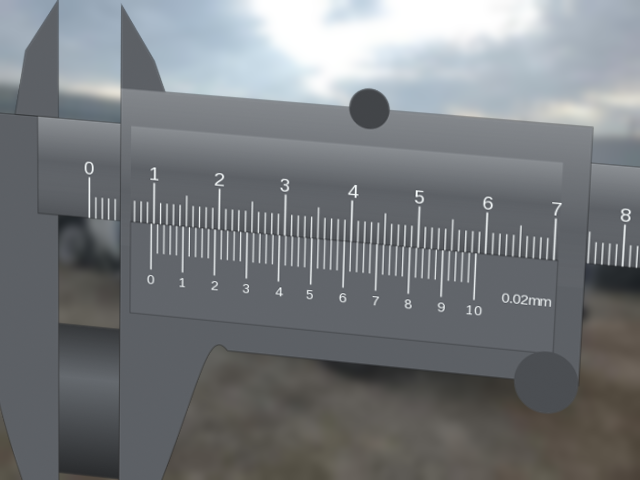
9.6 mm
